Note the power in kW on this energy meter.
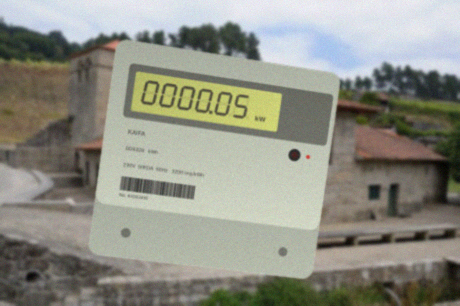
0.05 kW
